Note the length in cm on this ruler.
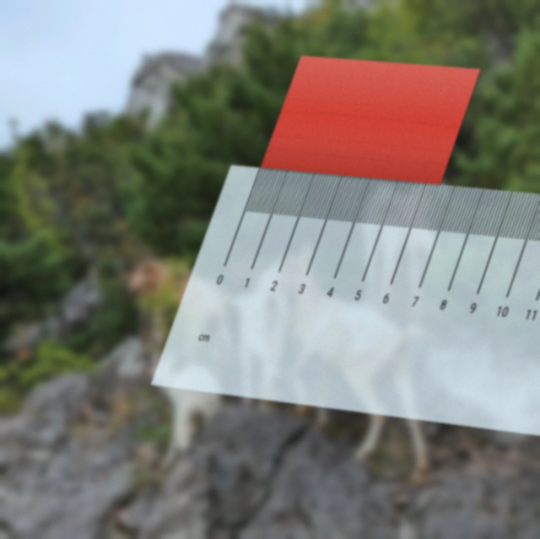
6.5 cm
